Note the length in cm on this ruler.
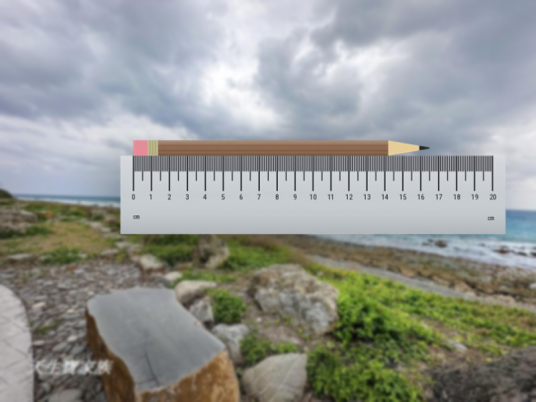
16.5 cm
